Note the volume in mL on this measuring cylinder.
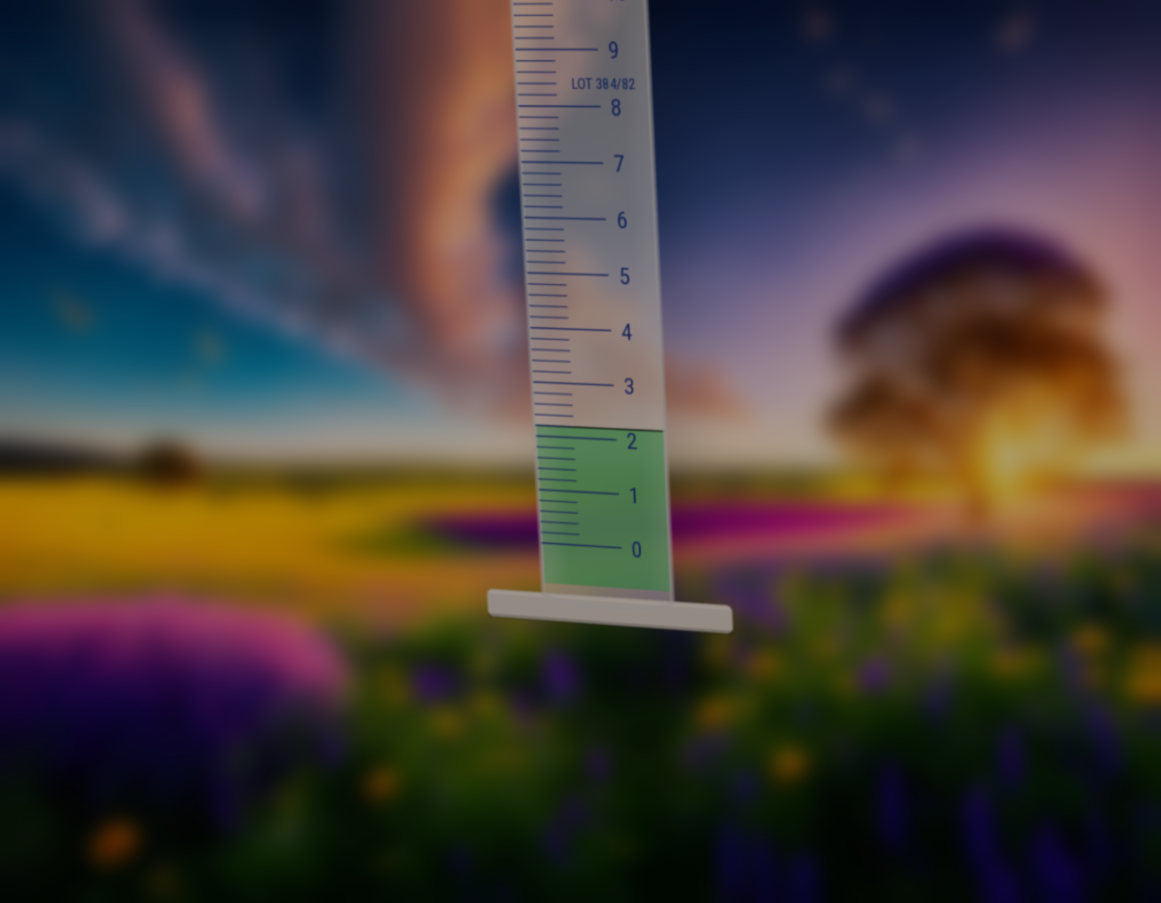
2.2 mL
